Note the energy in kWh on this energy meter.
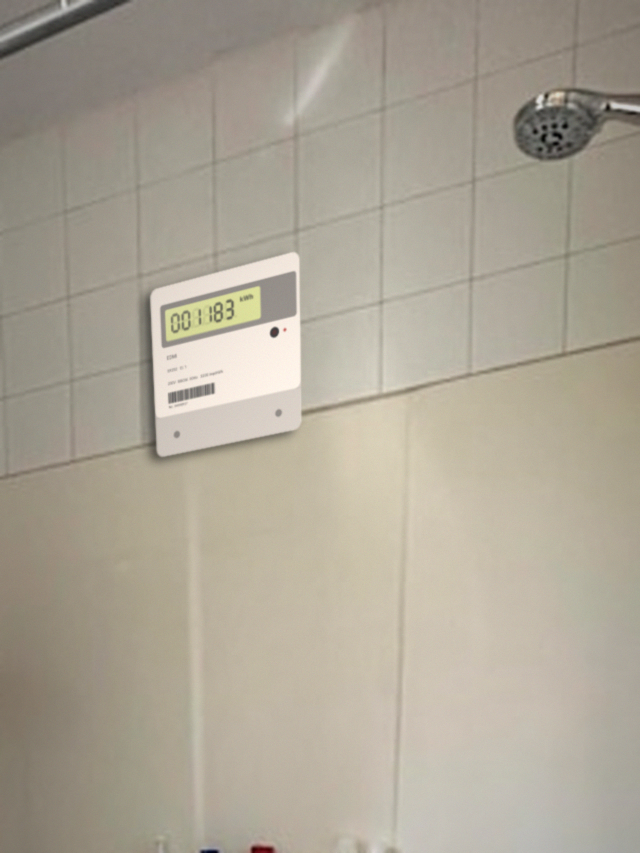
1183 kWh
